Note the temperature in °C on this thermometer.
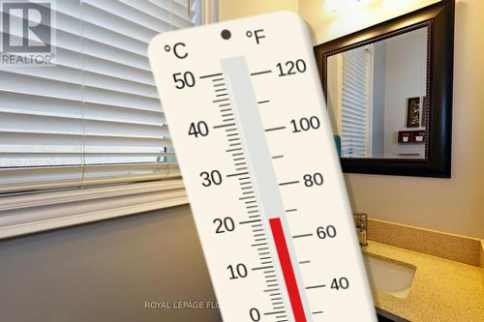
20 °C
